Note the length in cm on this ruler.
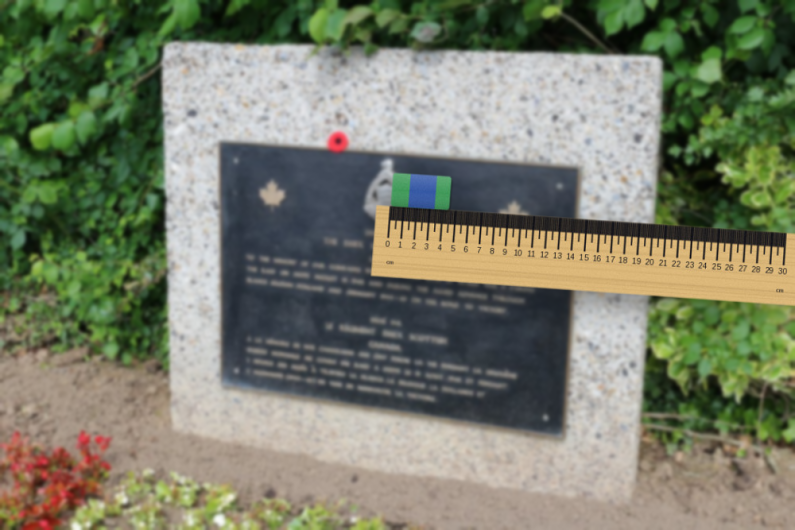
4.5 cm
